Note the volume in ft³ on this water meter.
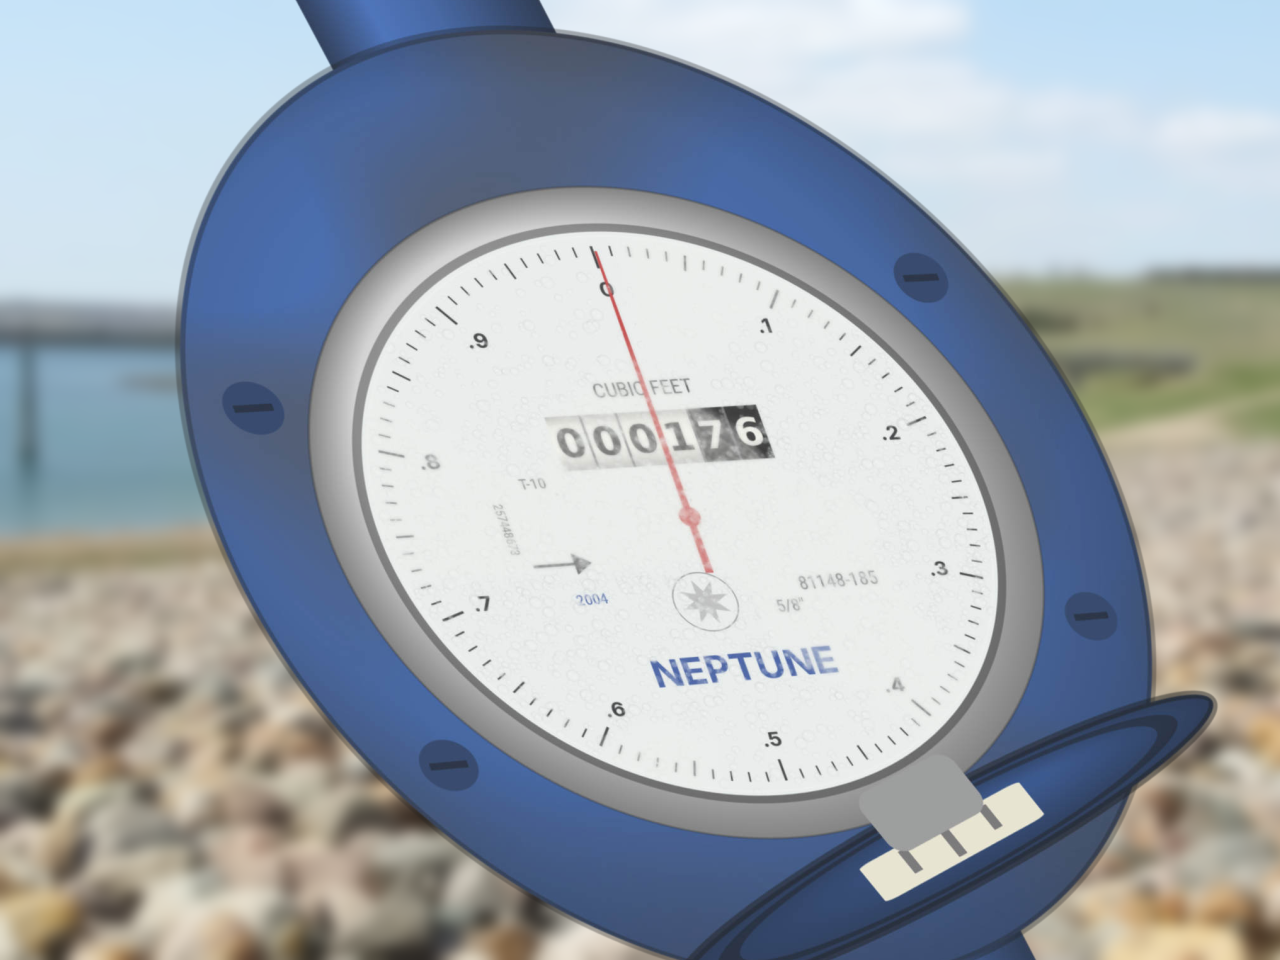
176.00 ft³
